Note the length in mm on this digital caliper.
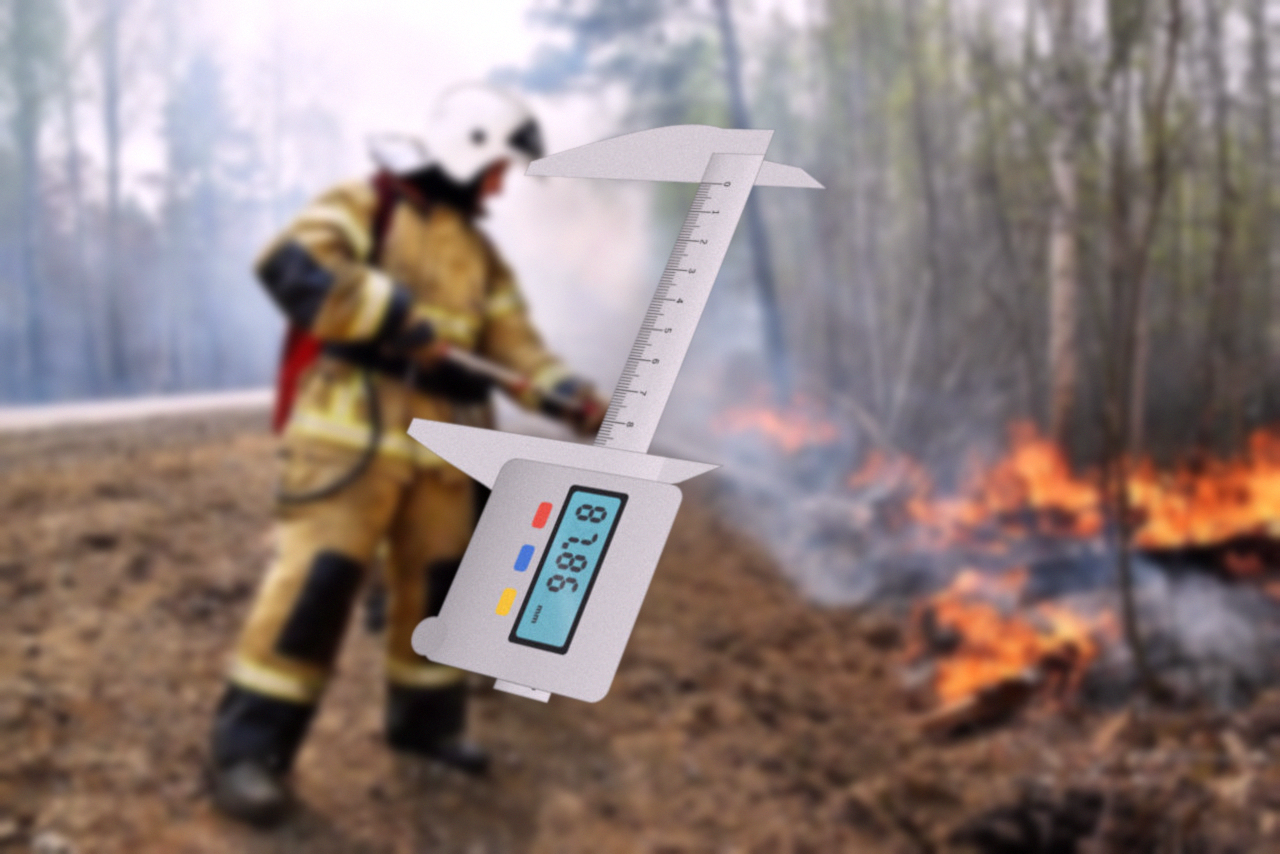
87.86 mm
